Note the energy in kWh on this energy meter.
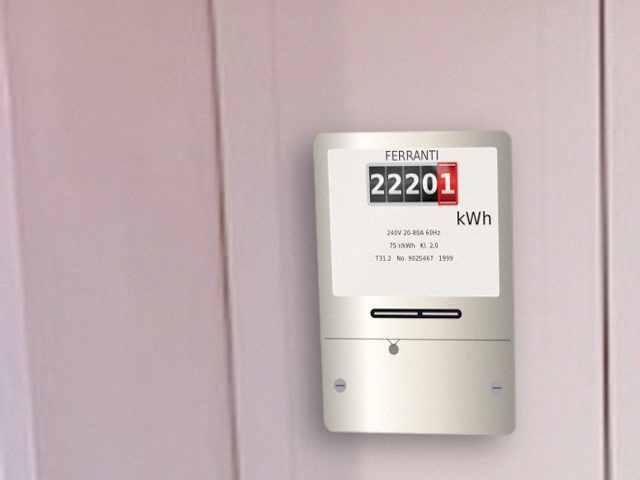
2220.1 kWh
